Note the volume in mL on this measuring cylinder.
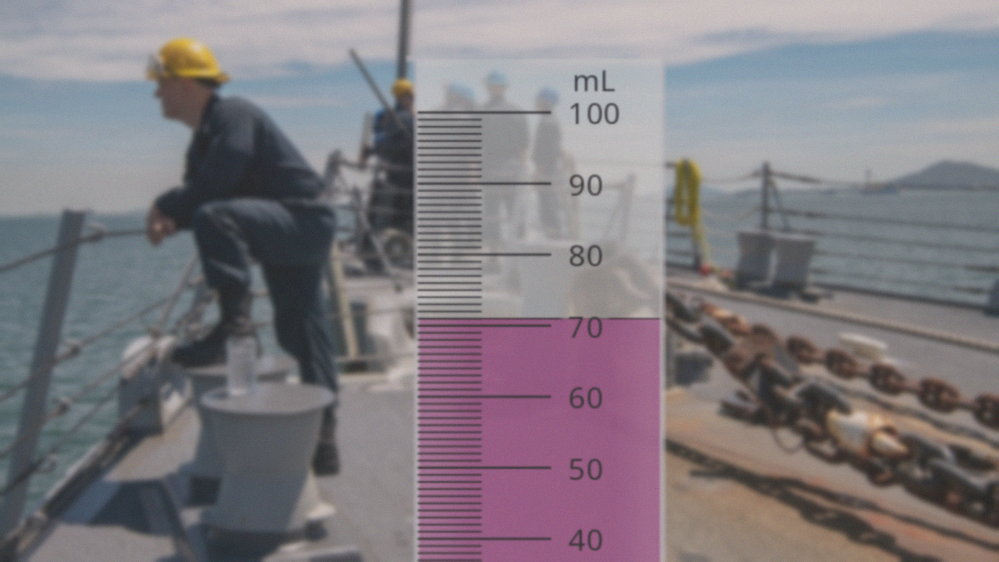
71 mL
